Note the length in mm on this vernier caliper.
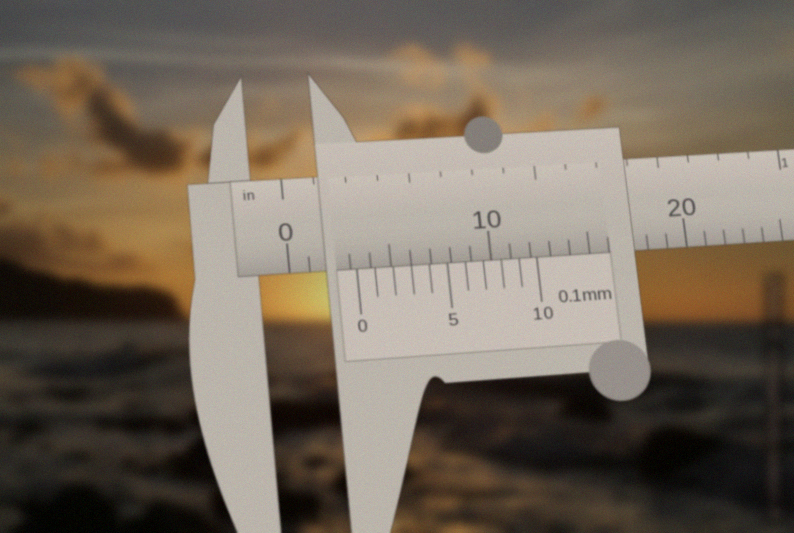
3.3 mm
